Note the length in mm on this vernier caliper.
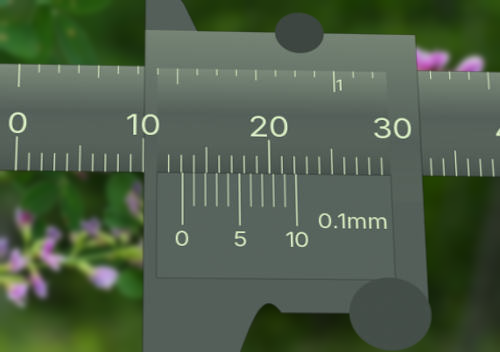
13.1 mm
